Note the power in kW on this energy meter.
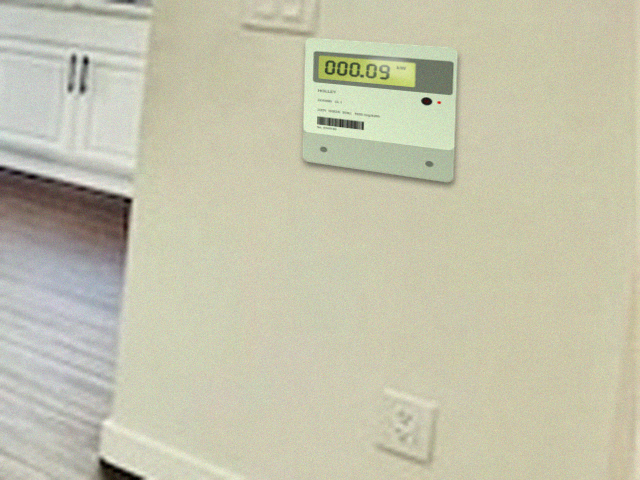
0.09 kW
